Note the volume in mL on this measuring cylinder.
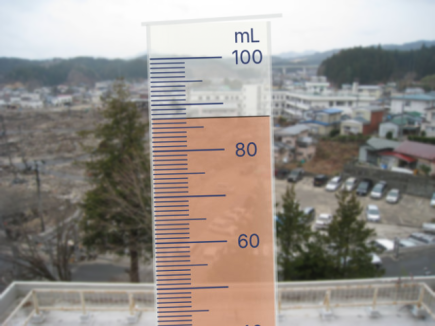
87 mL
